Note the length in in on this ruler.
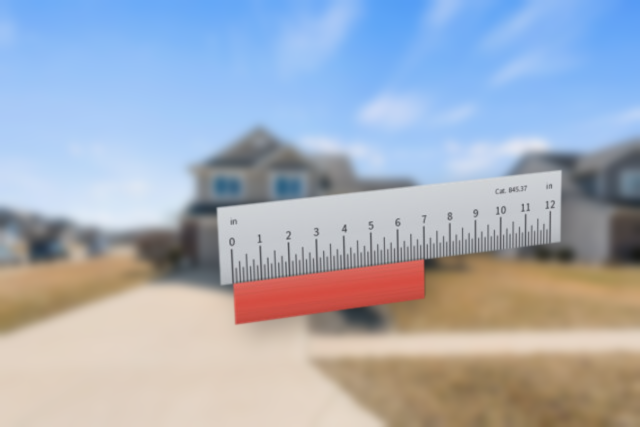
7 in
